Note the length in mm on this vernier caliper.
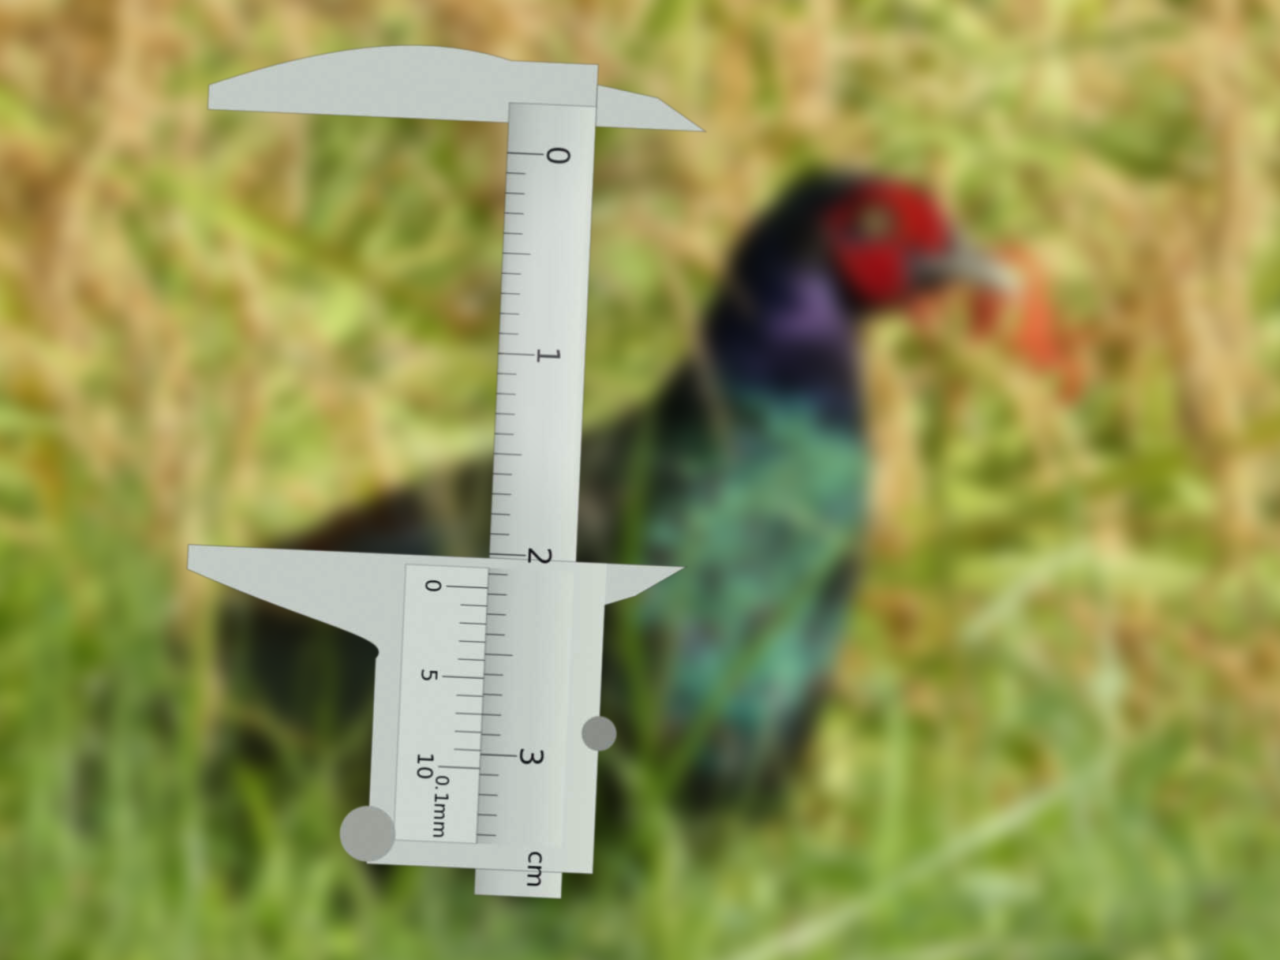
21.7 mm
